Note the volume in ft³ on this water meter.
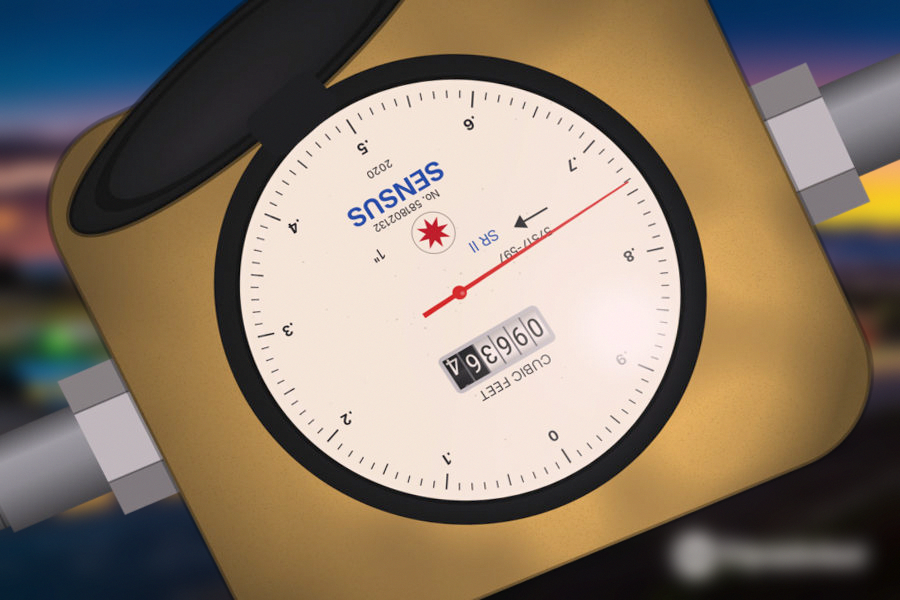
96363.74 ft³
